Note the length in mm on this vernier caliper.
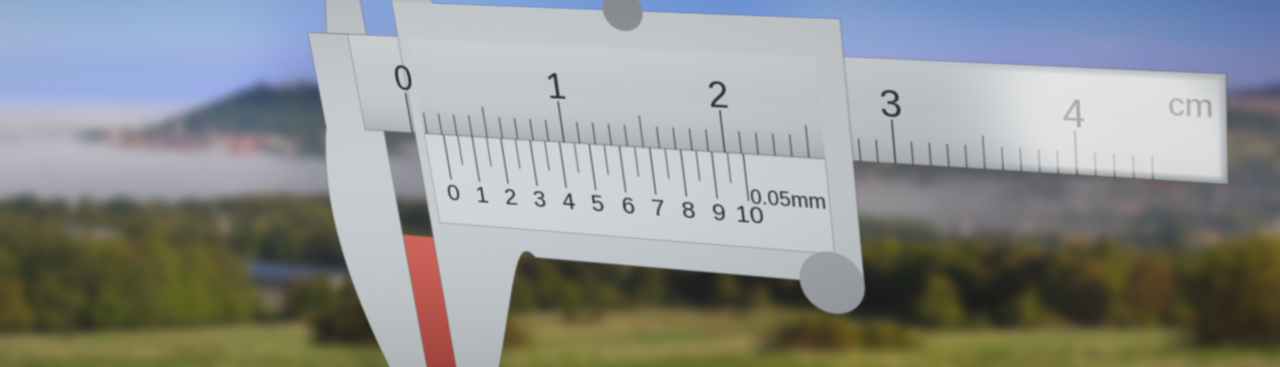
2.1 mm
